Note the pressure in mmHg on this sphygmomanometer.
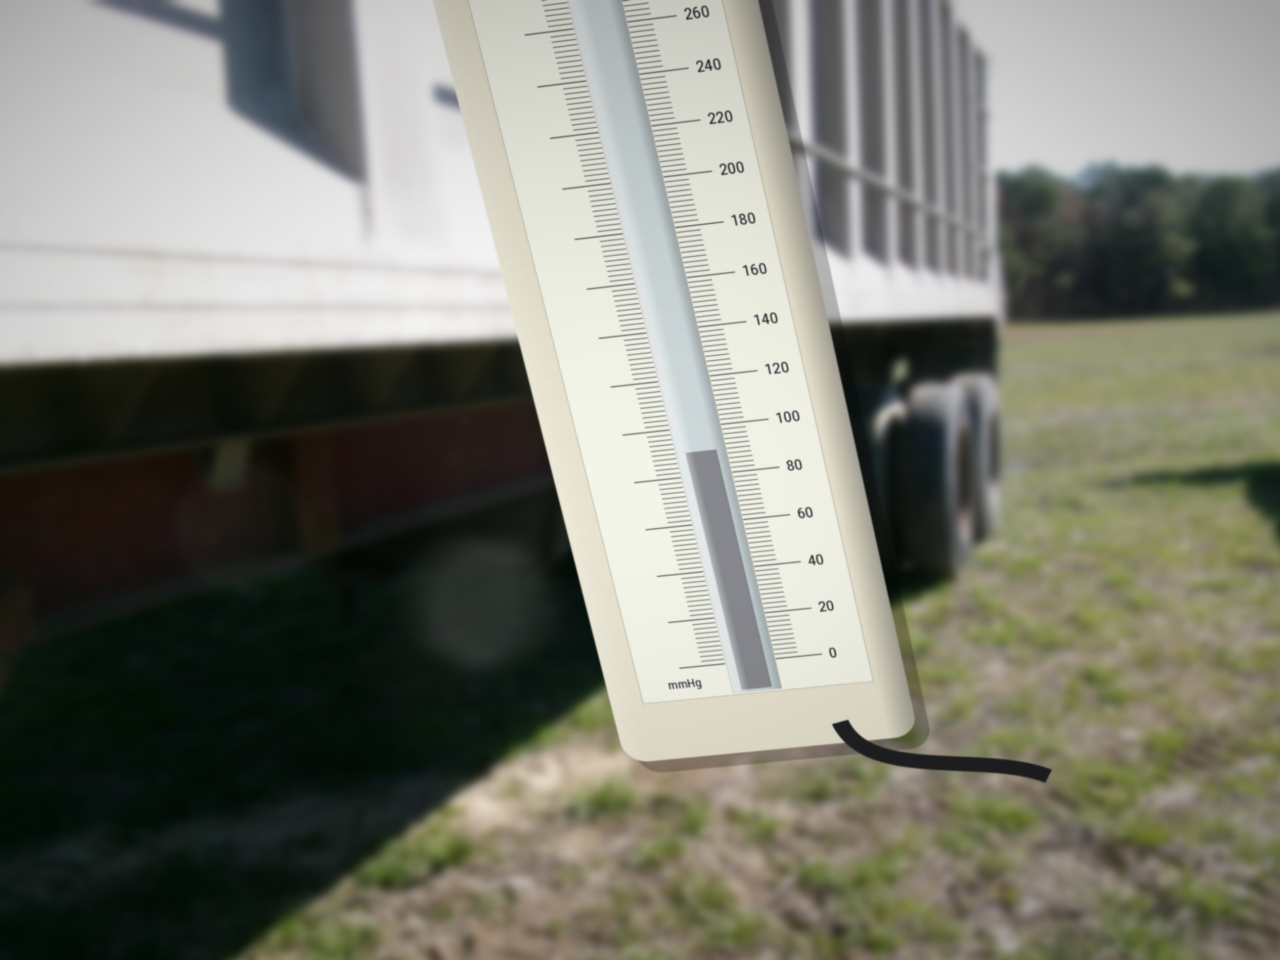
90 mmHg
